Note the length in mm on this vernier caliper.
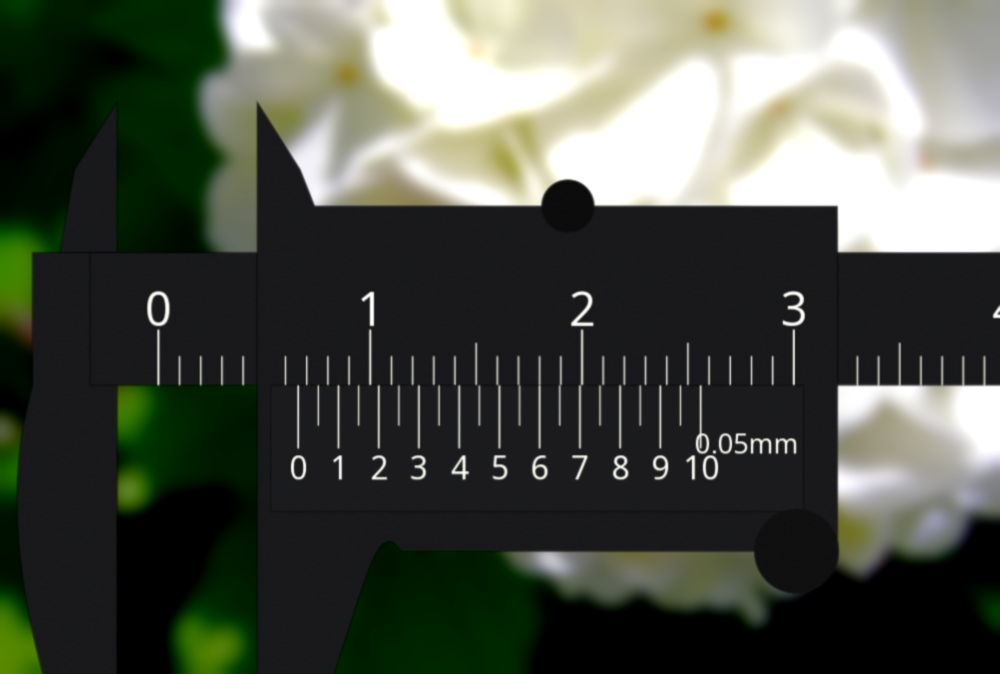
6.6 mm
